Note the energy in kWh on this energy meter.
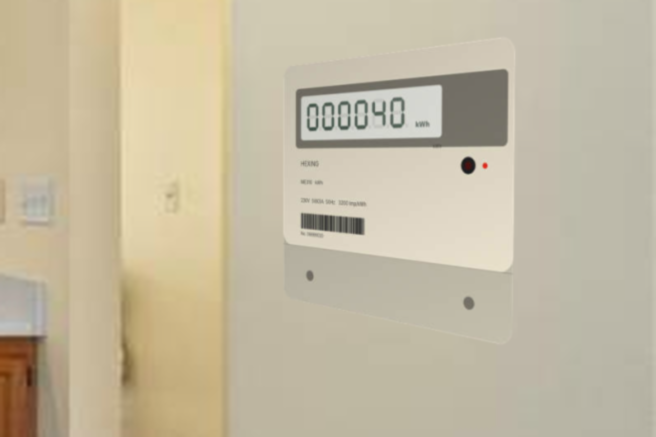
40 kWh
